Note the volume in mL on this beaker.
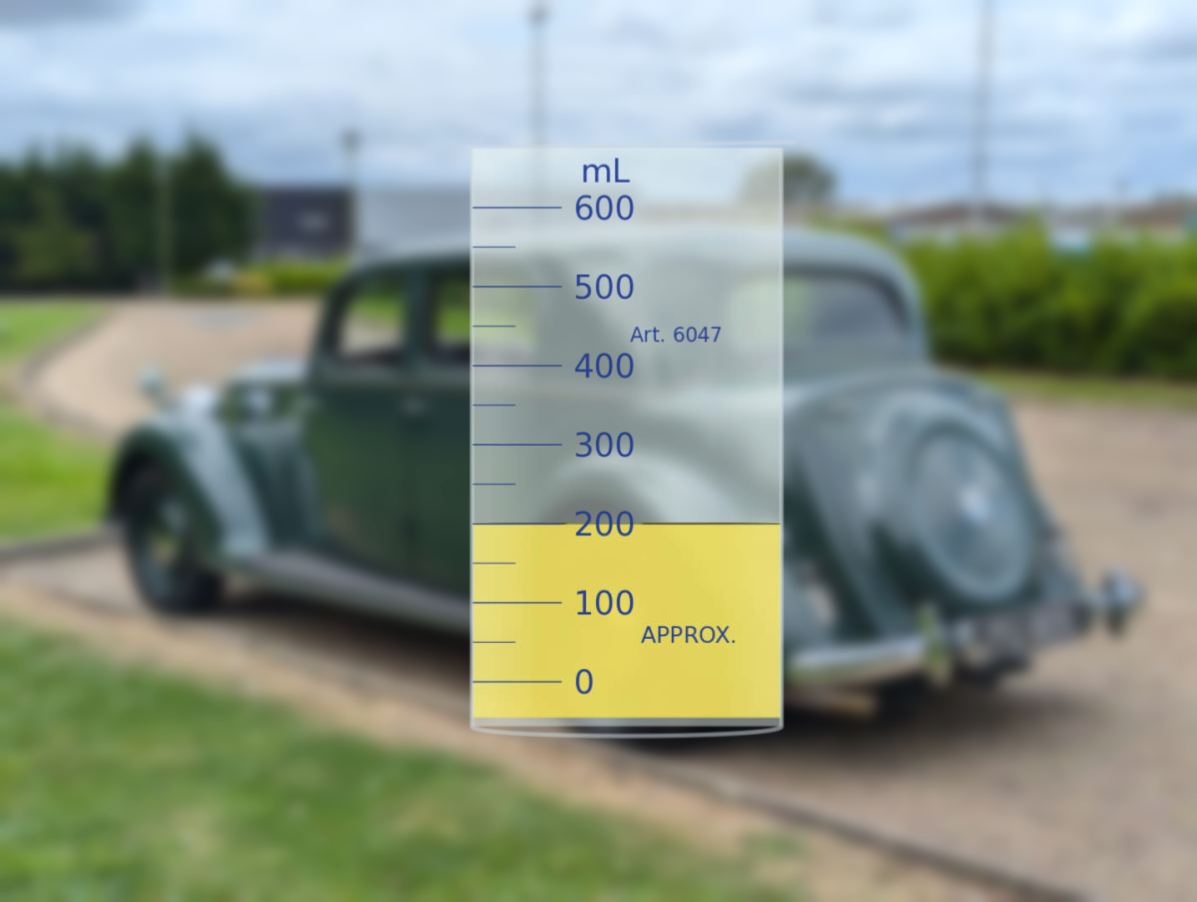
200 mL
